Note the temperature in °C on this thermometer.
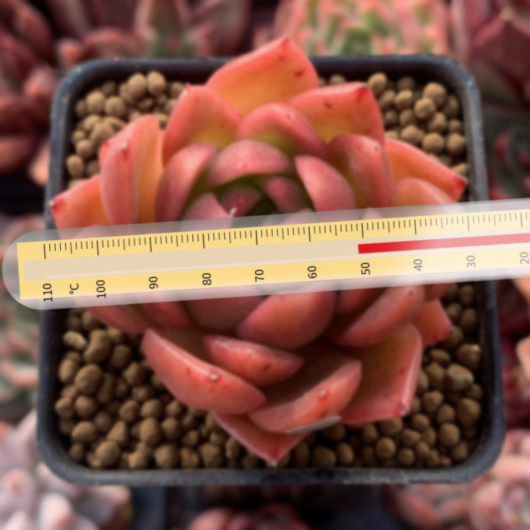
51 °C
